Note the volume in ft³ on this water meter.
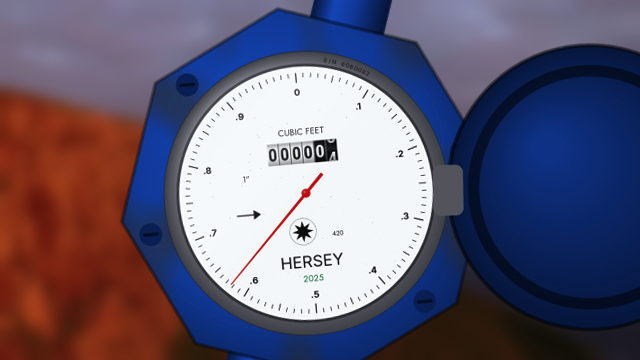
3.62 ft³
